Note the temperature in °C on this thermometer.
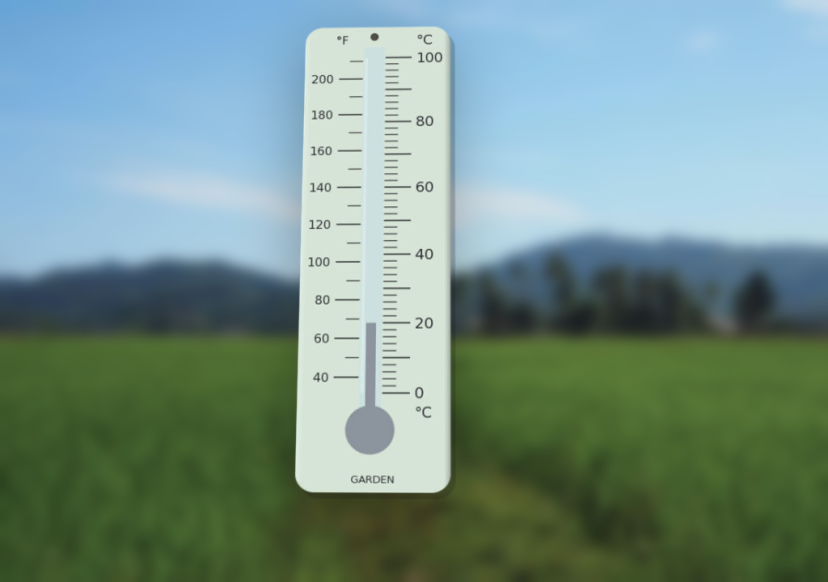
20 °C
